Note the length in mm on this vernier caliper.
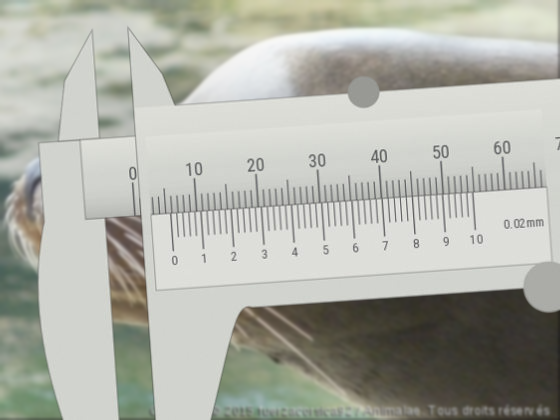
5.8 mm
